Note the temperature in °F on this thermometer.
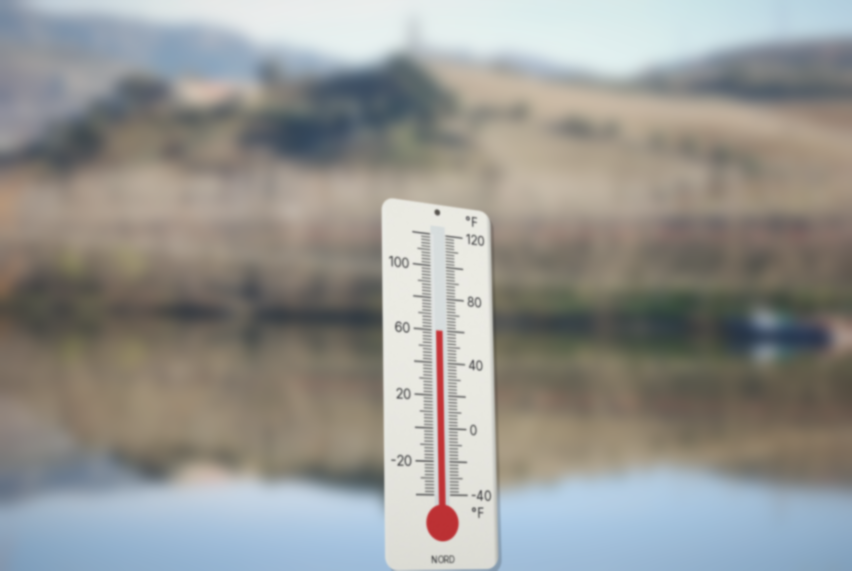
60 °F
